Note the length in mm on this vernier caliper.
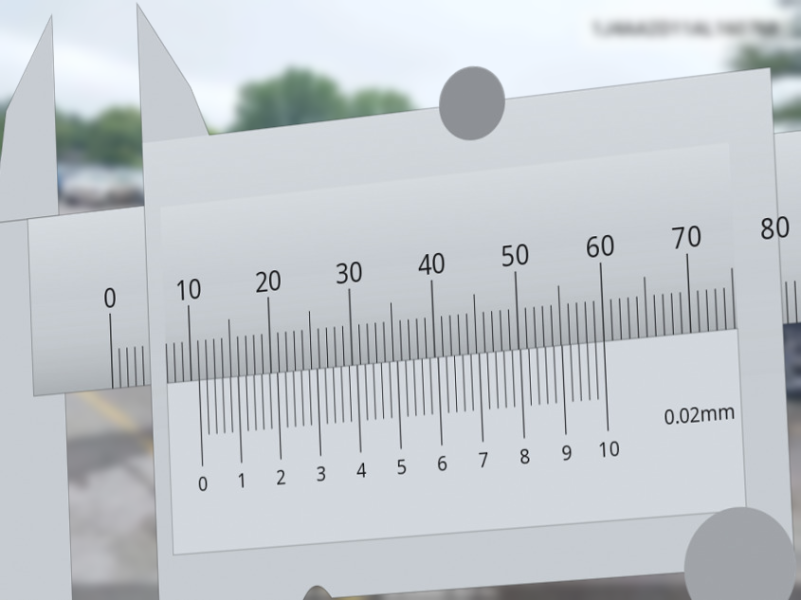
11.0 mm
